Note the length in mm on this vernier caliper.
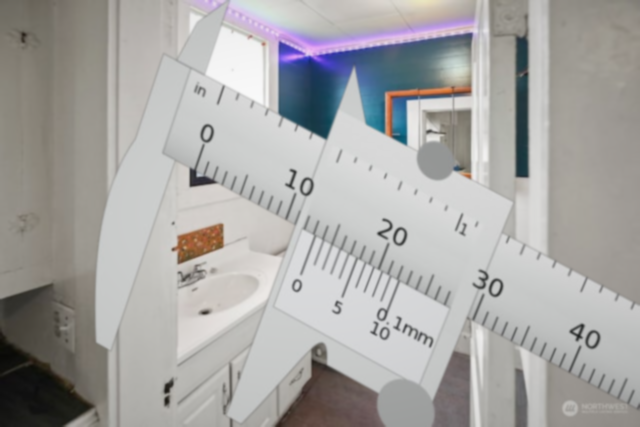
13.2 mm
